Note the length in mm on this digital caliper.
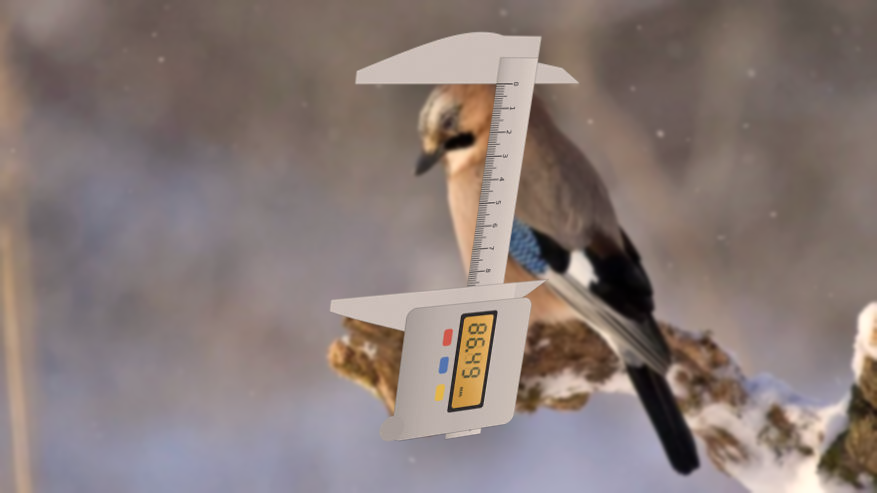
86.49 mm
